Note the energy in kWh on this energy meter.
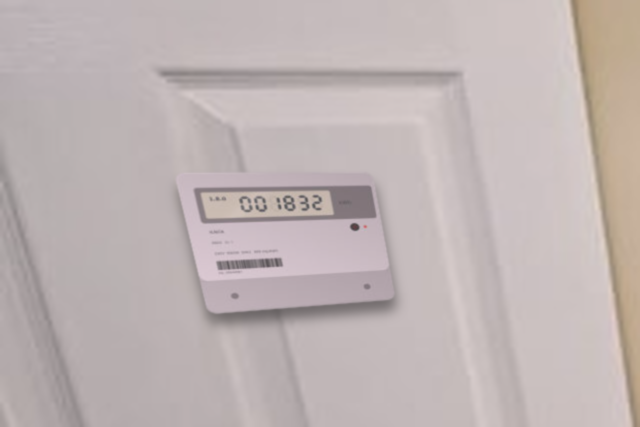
1832 kWh
